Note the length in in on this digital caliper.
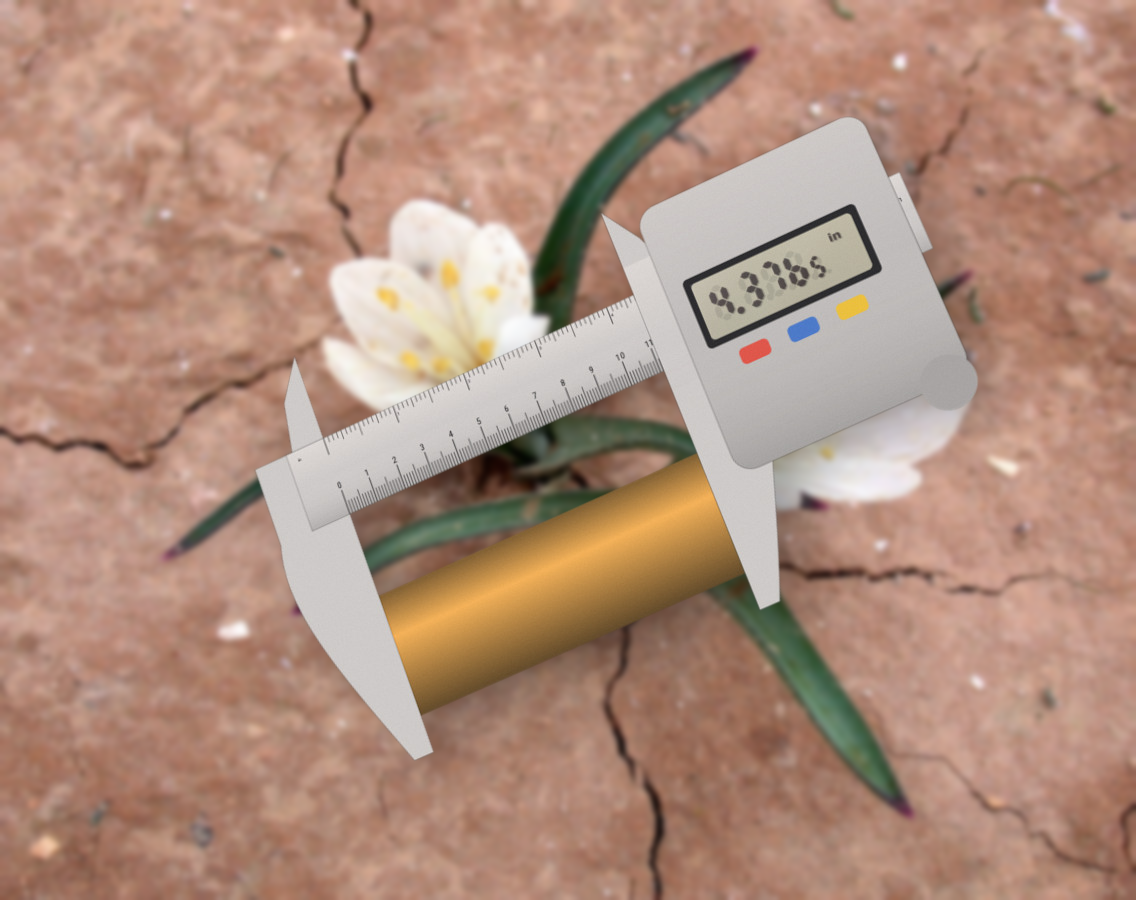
4.3765 in
